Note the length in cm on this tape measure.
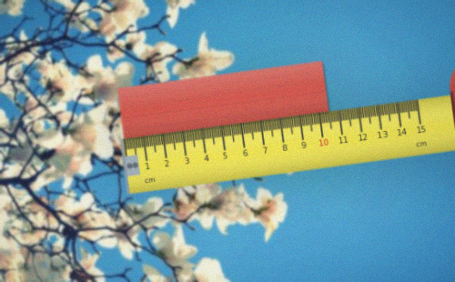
10.5 cm
